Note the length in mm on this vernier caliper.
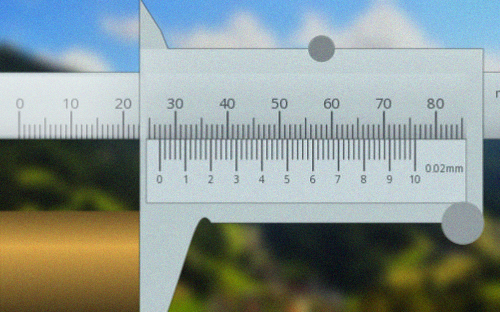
27.0 mm
